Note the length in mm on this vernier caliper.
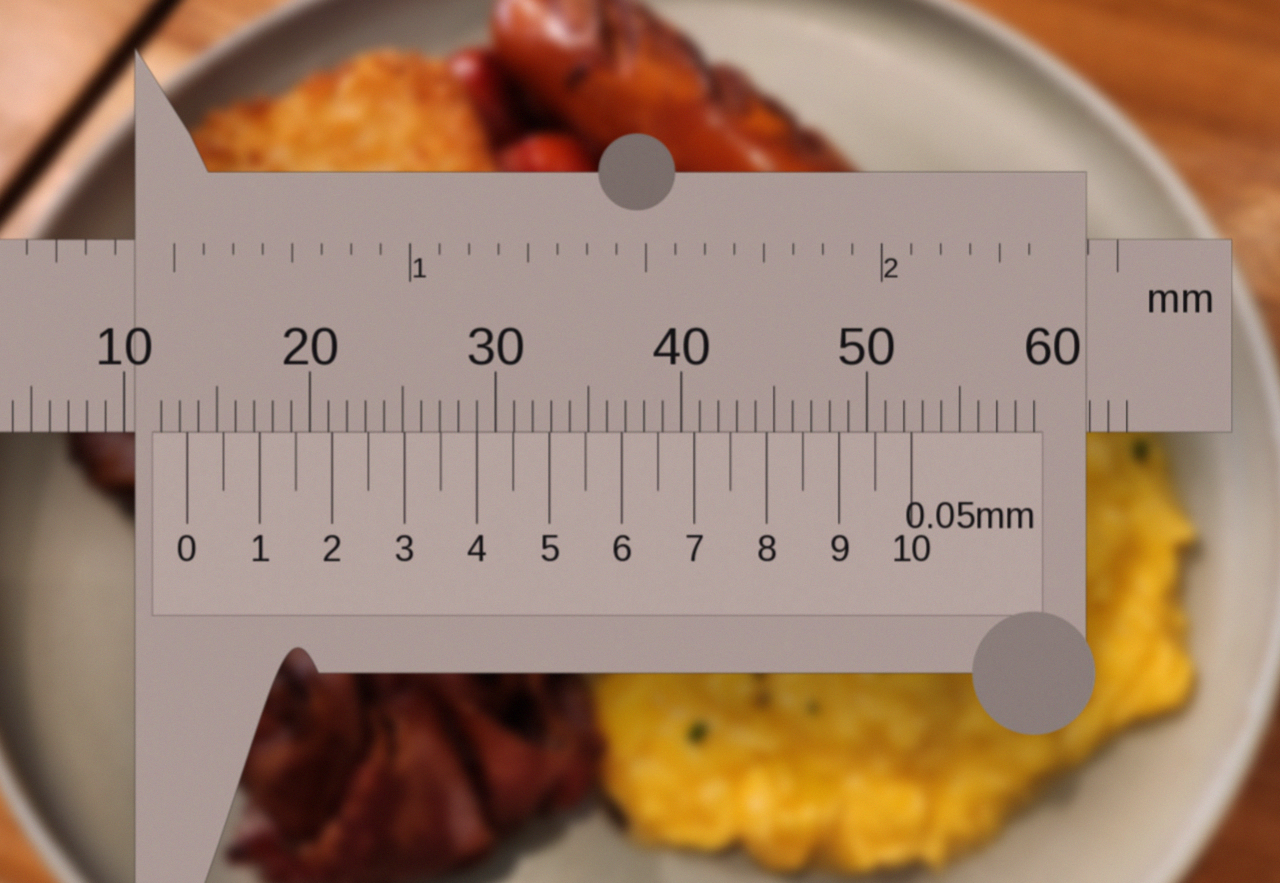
13.4 mm
